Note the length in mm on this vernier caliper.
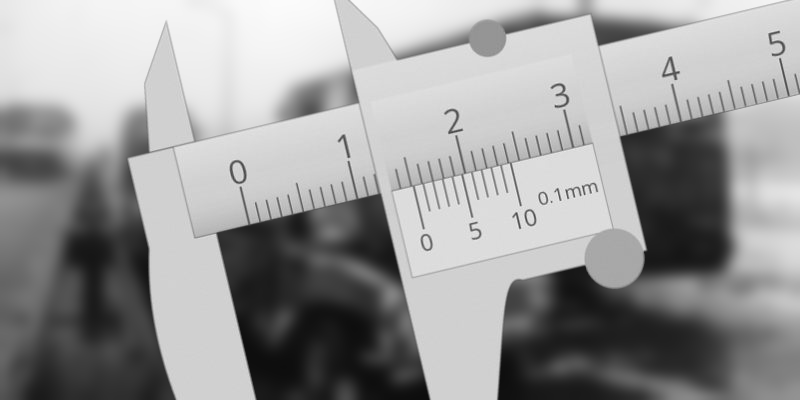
15.2 mm
